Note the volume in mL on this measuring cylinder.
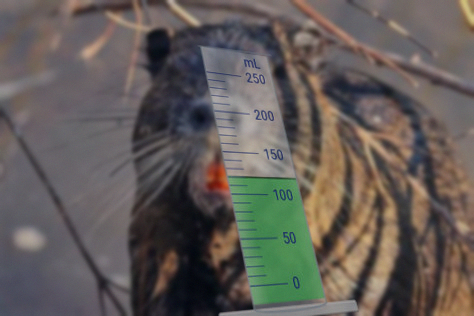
120 mL
